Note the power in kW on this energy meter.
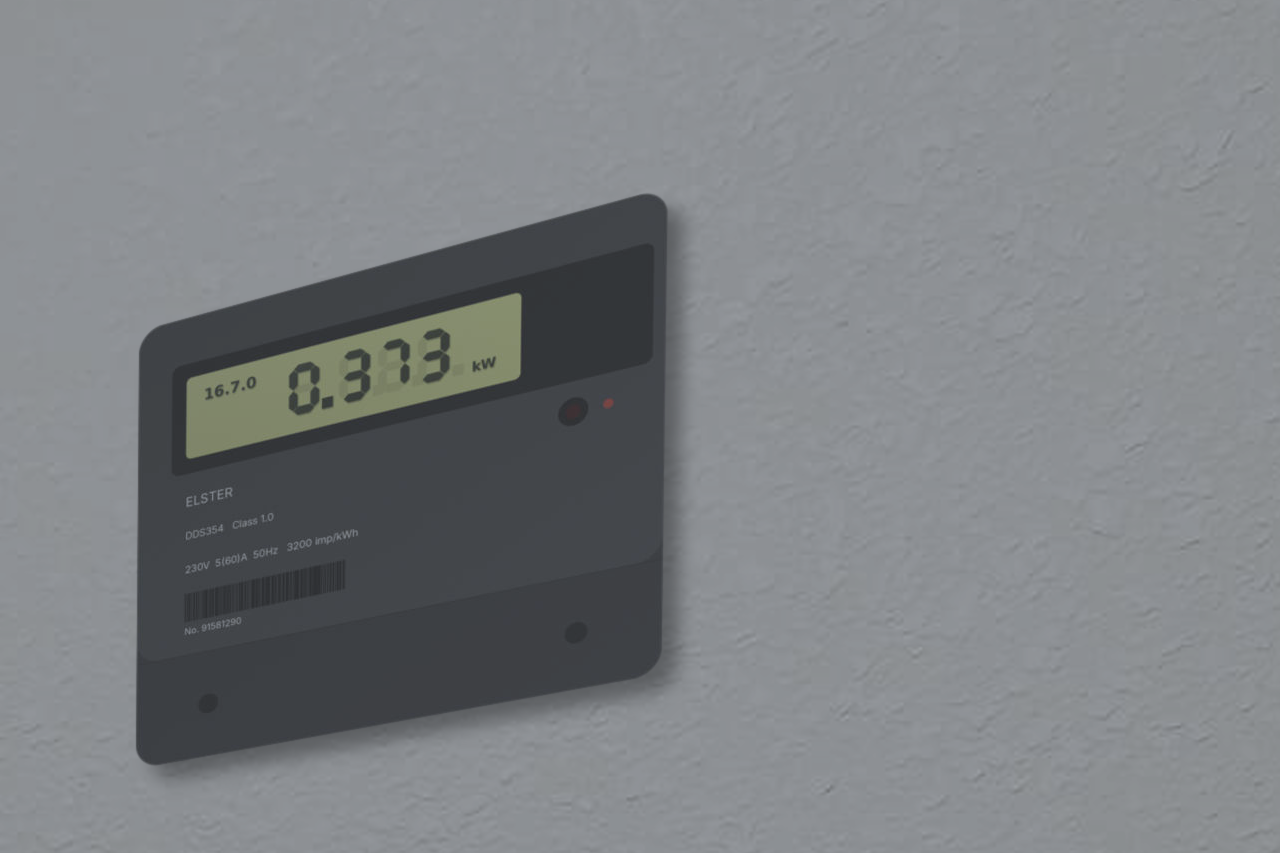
0.373 kW
